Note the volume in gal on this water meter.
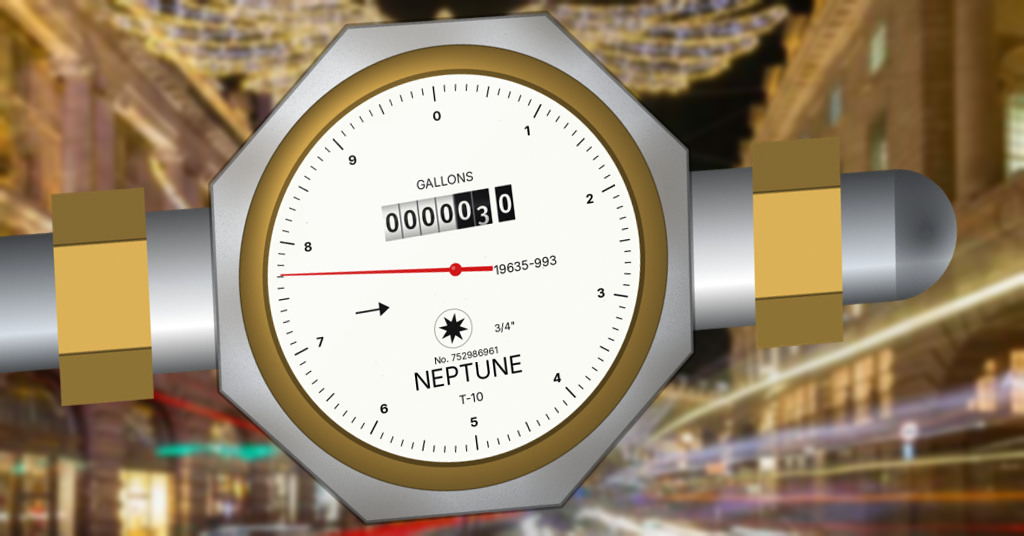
27.7 gal
